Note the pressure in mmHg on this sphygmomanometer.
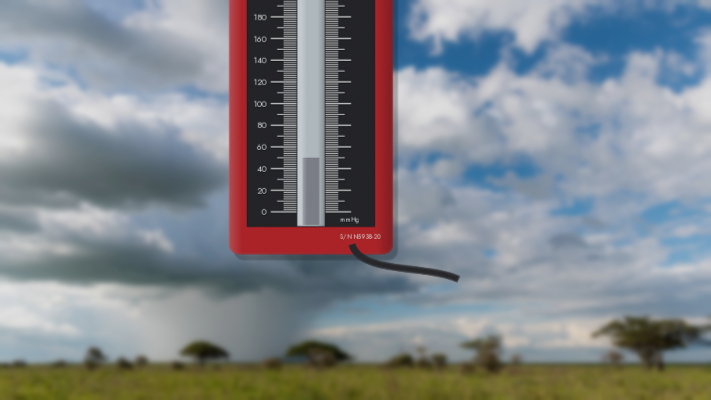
50 mmHg
